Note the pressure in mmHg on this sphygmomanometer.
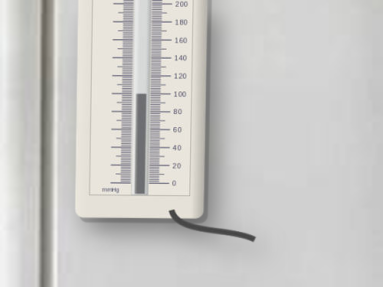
100 mmHg
